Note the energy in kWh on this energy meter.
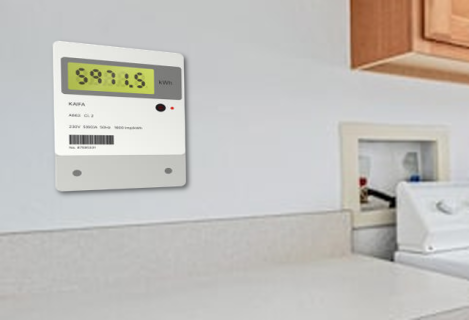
5971.5 kWh
